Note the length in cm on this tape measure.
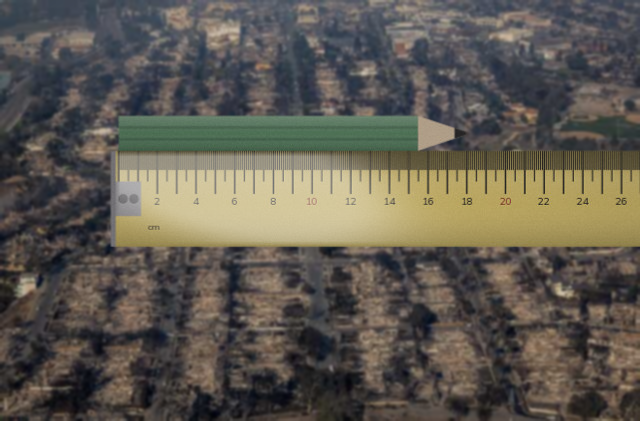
18 cm
